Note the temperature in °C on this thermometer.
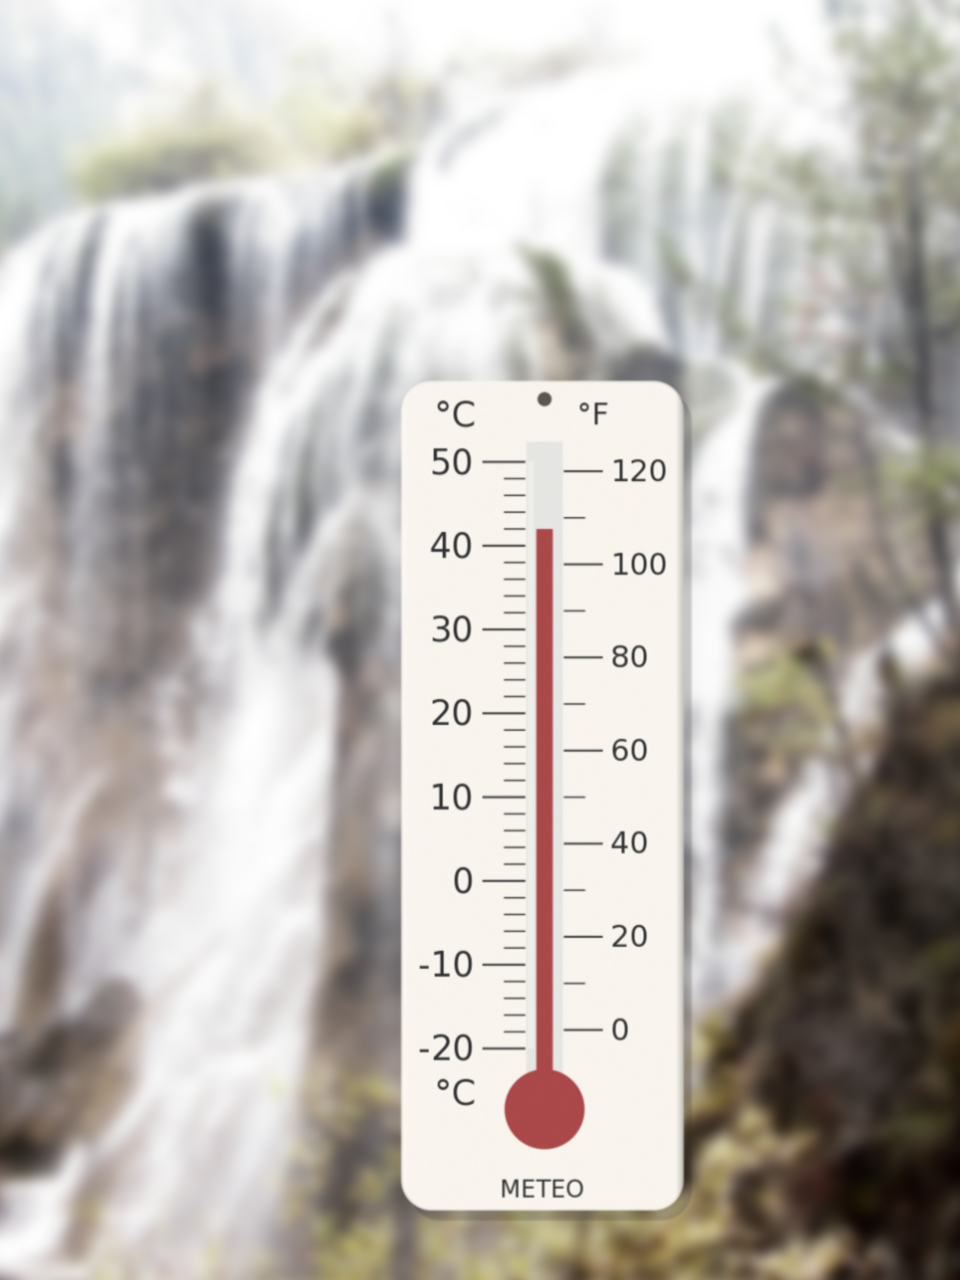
42 °C
